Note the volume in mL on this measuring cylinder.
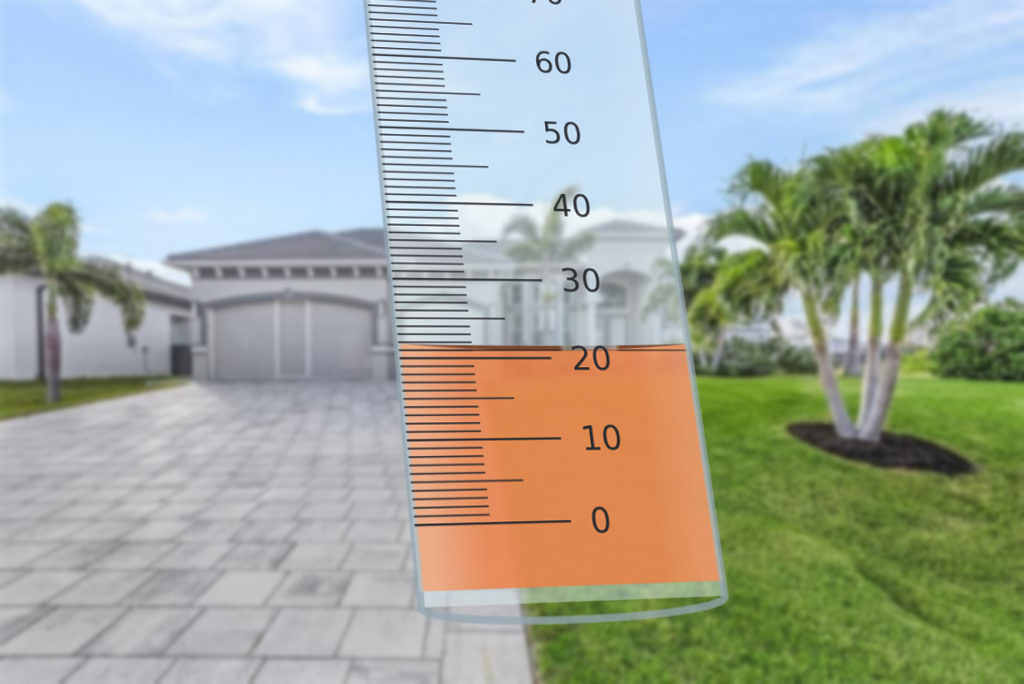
21 mL
